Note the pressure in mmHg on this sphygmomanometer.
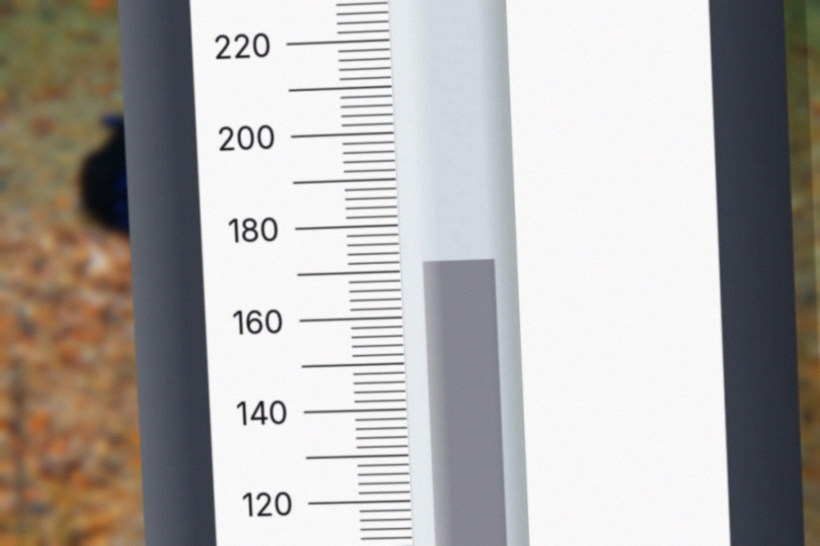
172 mmHg
